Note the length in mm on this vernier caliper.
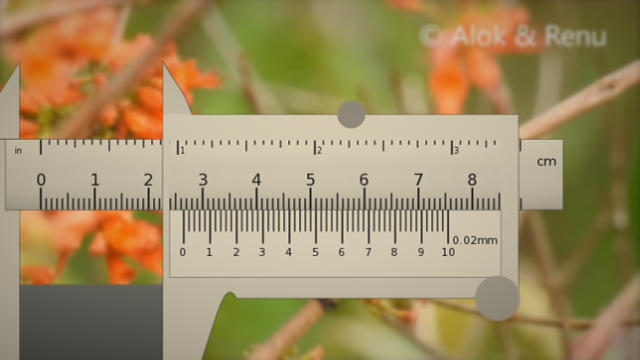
26.5 mm
